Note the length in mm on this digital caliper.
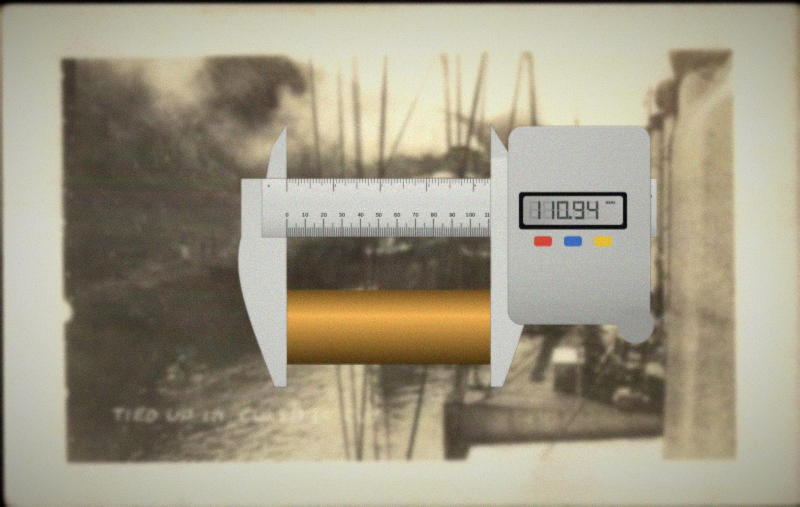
110.94 mm
